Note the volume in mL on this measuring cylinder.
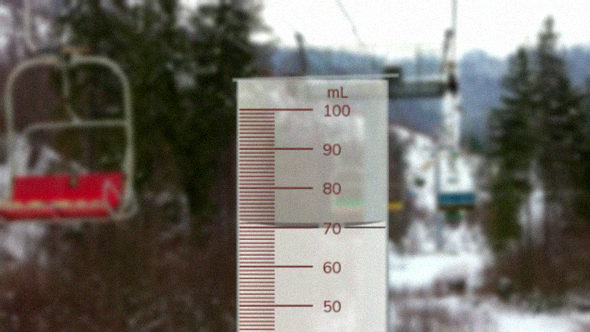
70 mL
